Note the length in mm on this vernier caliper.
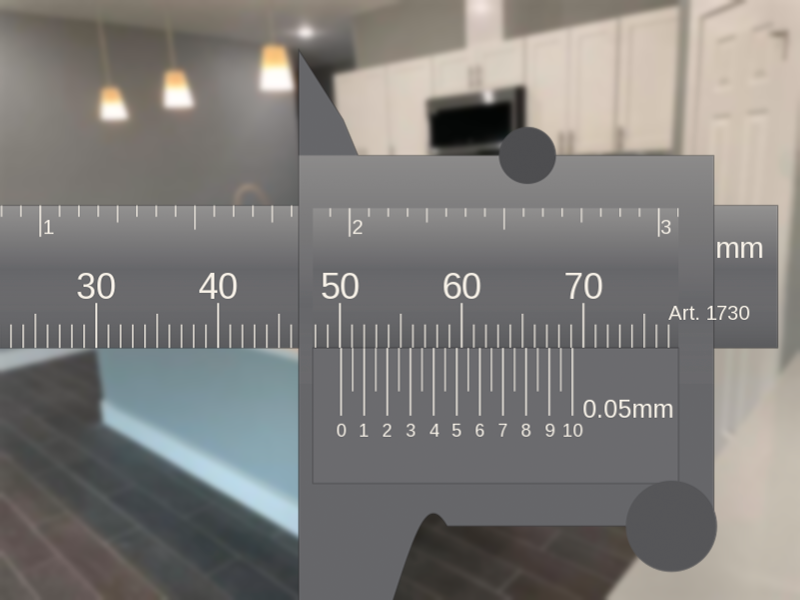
50.1 mm
